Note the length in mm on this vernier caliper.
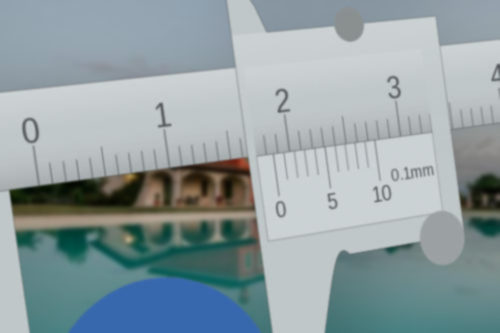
18.6 mm
